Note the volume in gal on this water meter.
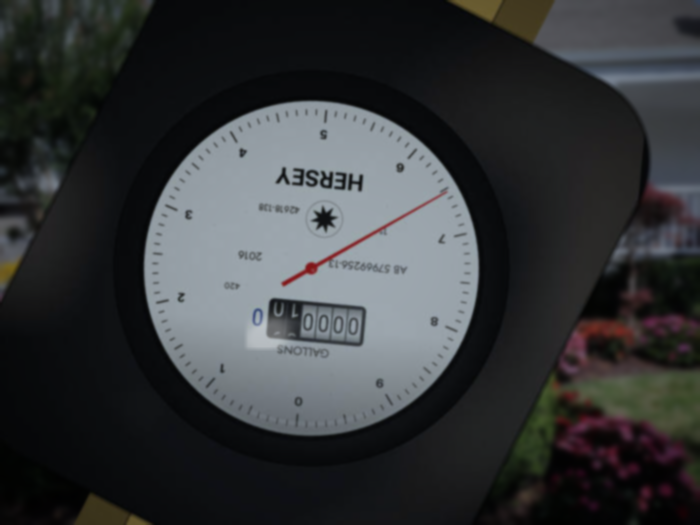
96.5 gal
